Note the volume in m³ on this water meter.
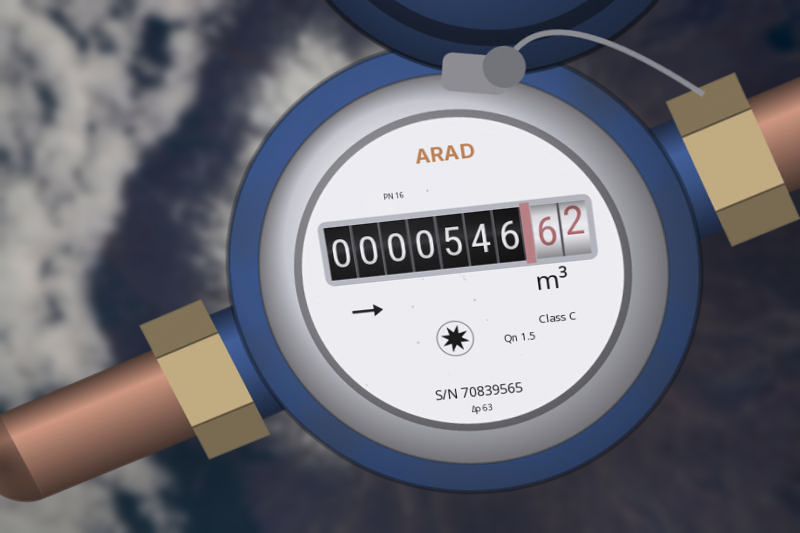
546.62 m³
